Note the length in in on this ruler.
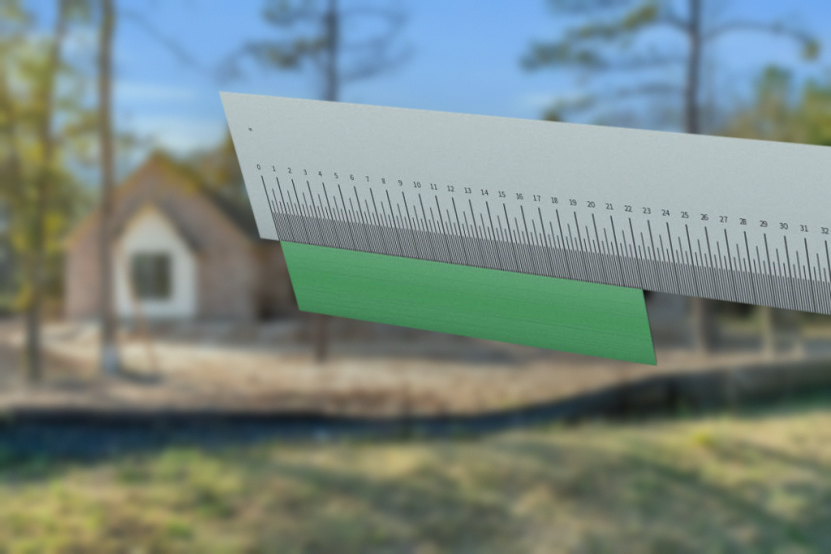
22 in
